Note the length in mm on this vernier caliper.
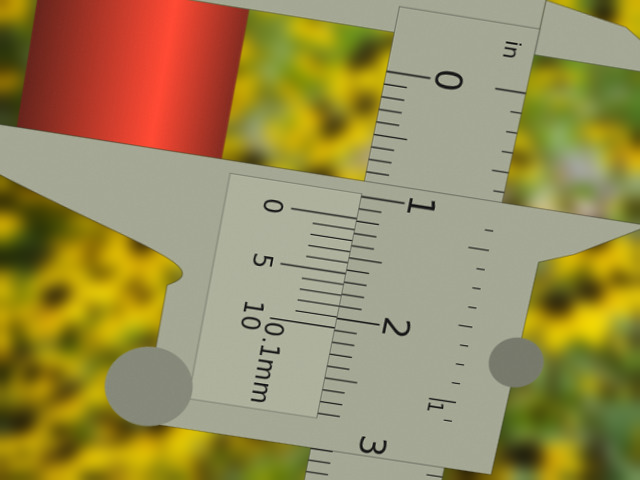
11.8 mm
